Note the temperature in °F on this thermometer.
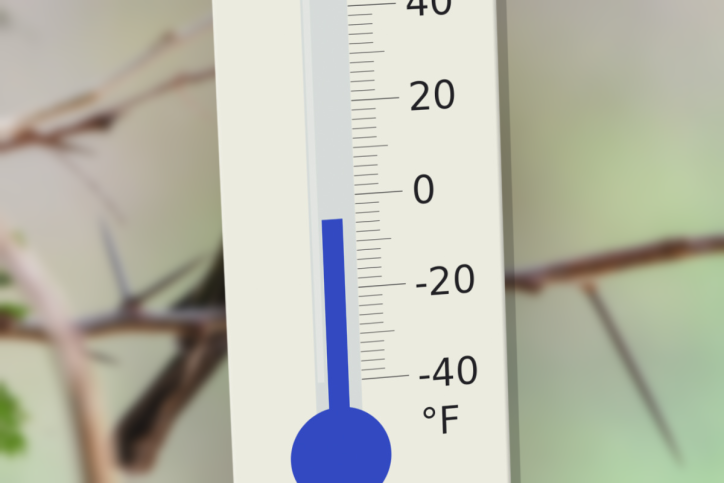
-5 °F
